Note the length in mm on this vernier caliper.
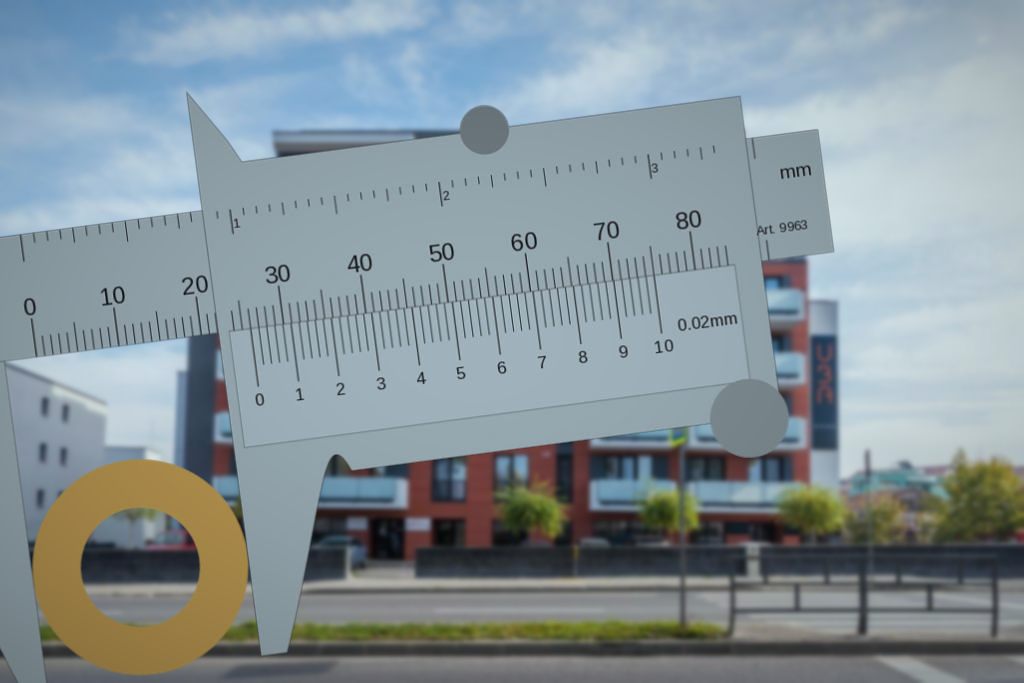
26.0 mm
